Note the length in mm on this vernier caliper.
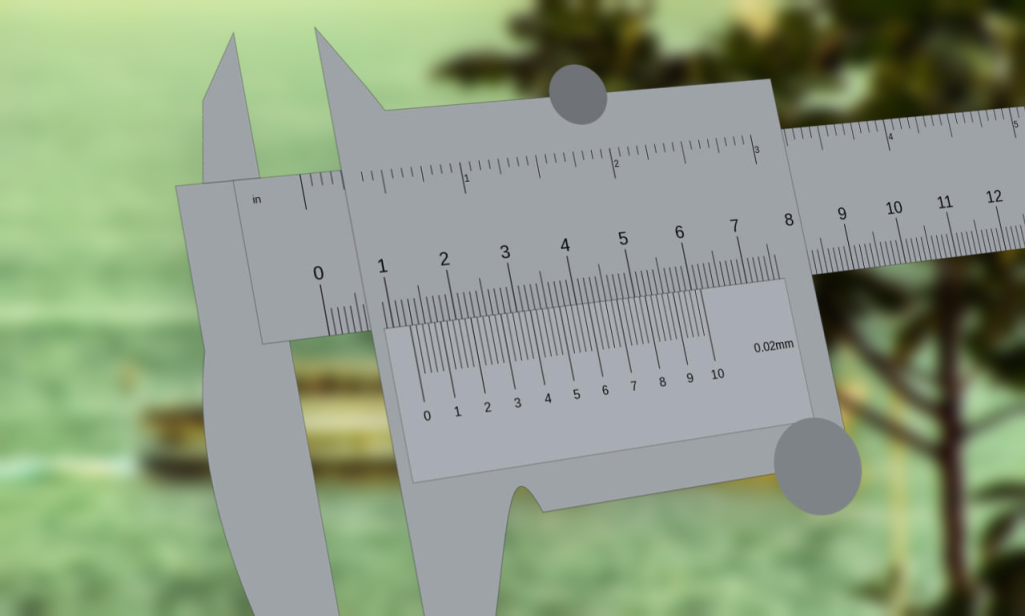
12.6 mm
